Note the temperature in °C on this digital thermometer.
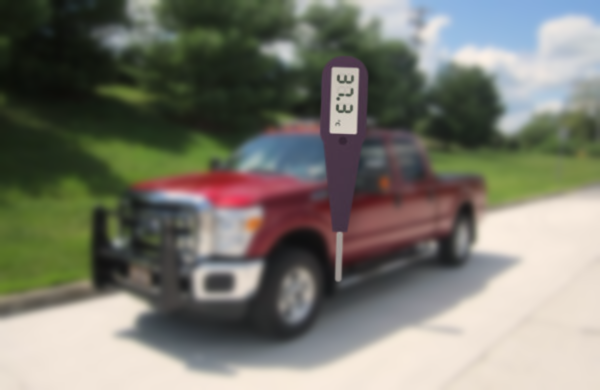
37.3 °C
